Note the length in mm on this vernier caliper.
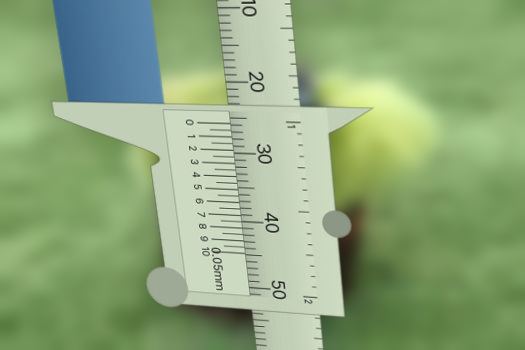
25.8 mm
